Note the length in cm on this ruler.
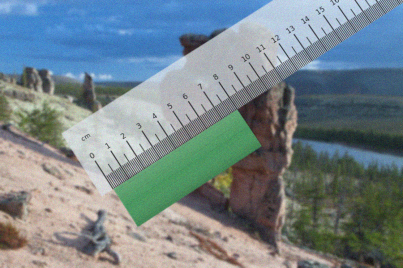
8 cm
